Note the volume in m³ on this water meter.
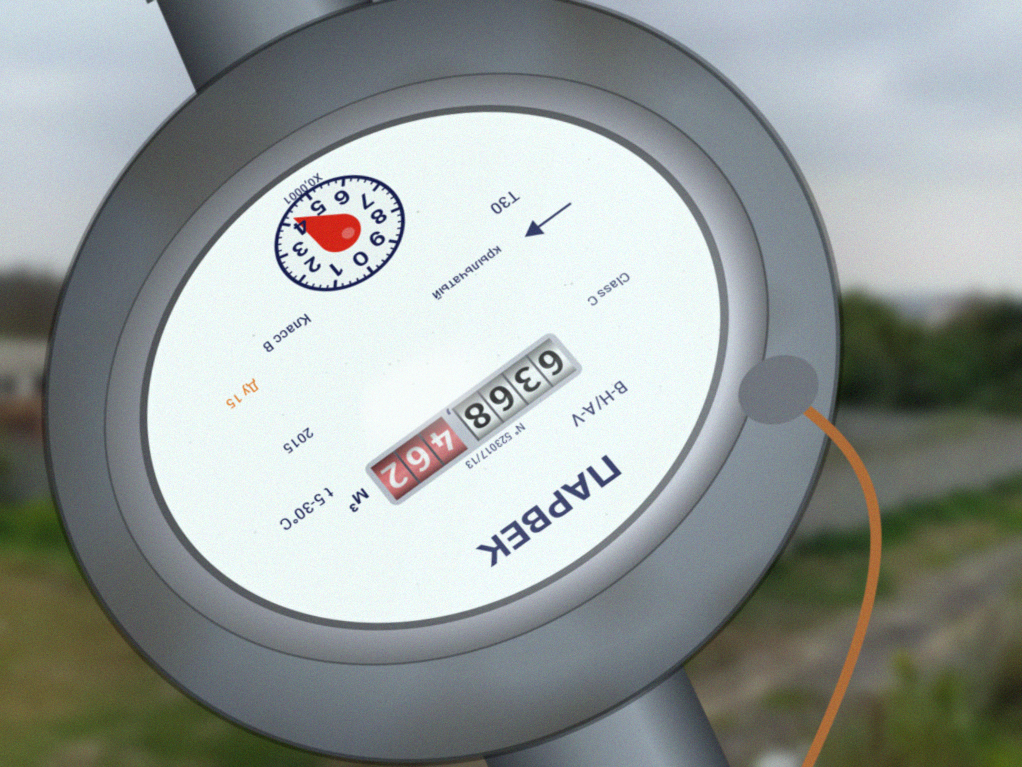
6368.4624 m³
